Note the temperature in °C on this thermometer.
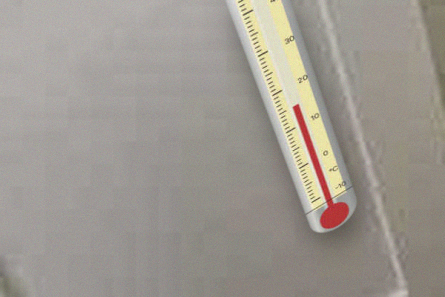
15 °C
